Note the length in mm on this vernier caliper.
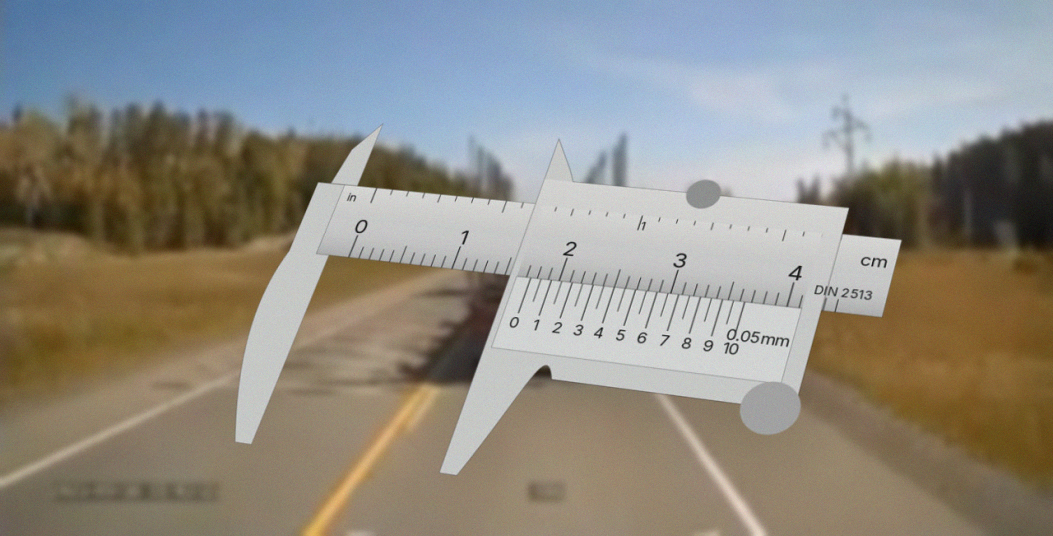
17.4 mm
